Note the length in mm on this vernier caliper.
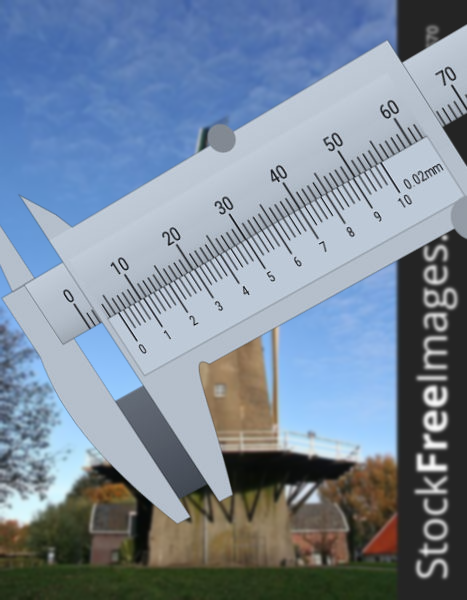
5.6 mm
